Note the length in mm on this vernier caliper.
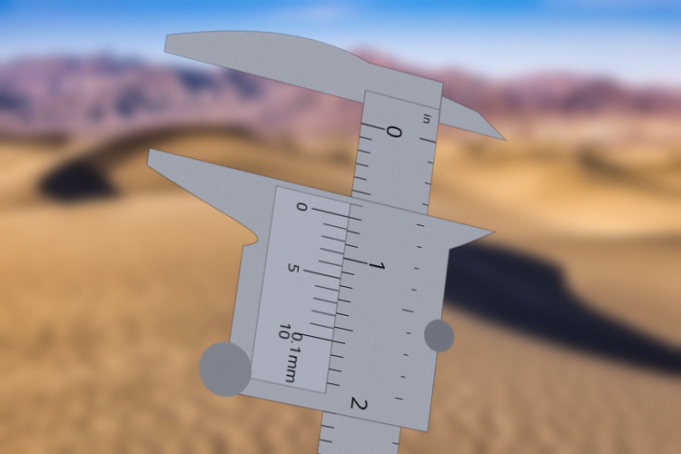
7.0 mm
